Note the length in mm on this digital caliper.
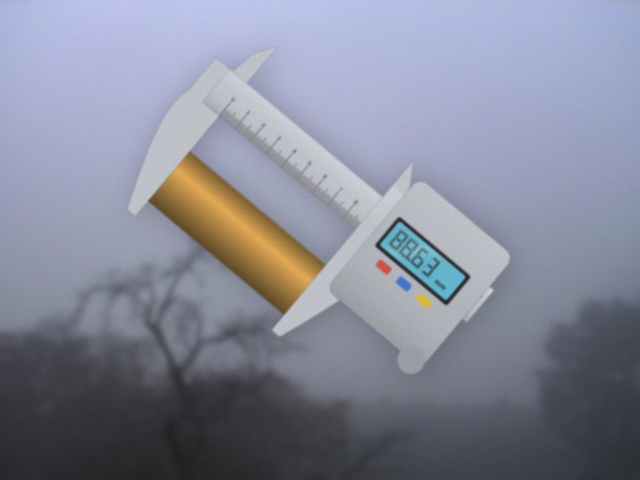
88.63 mm
